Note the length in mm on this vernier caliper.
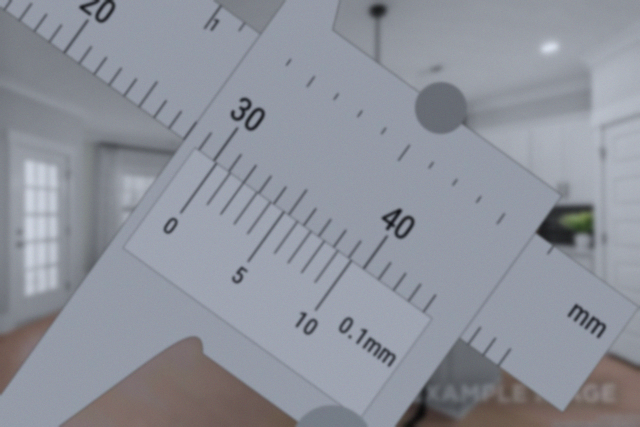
30.2 mm
